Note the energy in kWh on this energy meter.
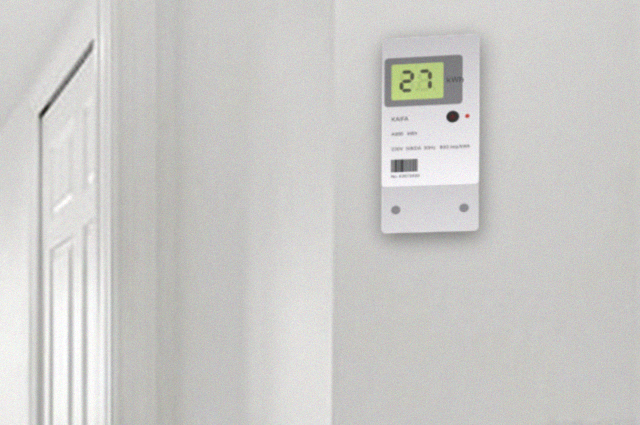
27 kWh
